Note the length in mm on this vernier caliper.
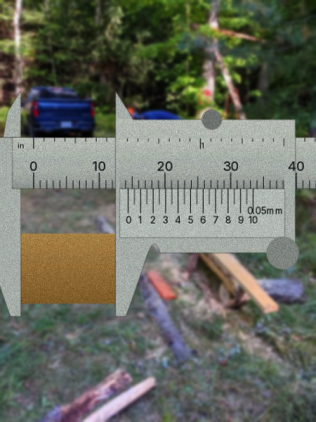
14.4 mm
